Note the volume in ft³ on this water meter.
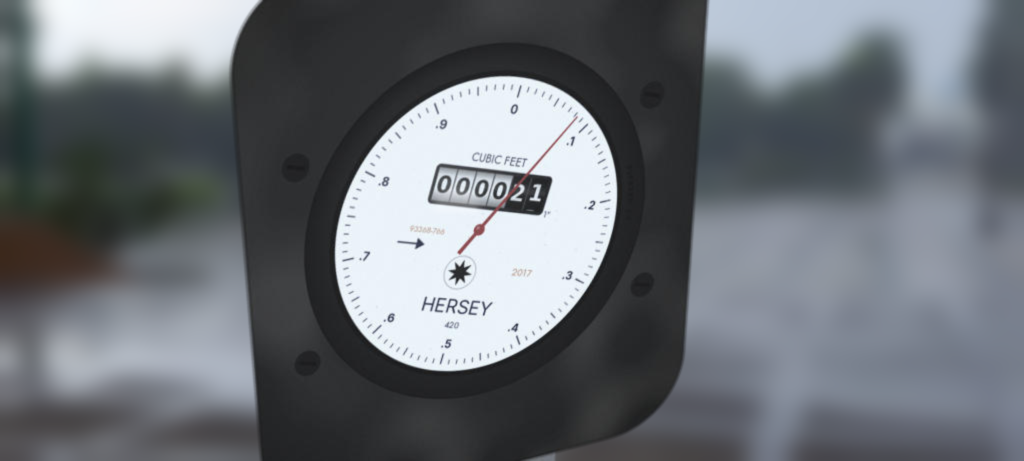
21.08 ft³
